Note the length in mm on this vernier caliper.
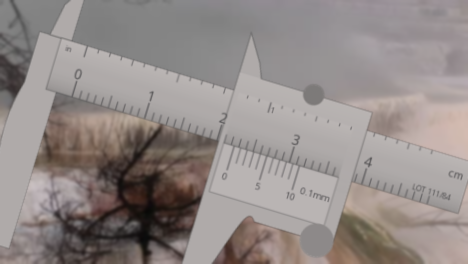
22.4 mm
